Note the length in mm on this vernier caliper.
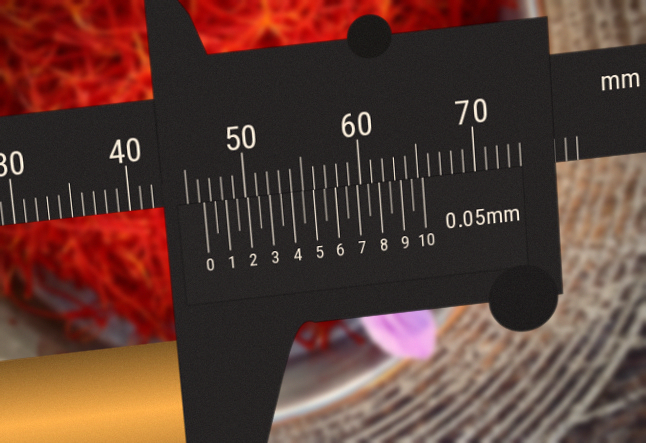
46.4 mm
